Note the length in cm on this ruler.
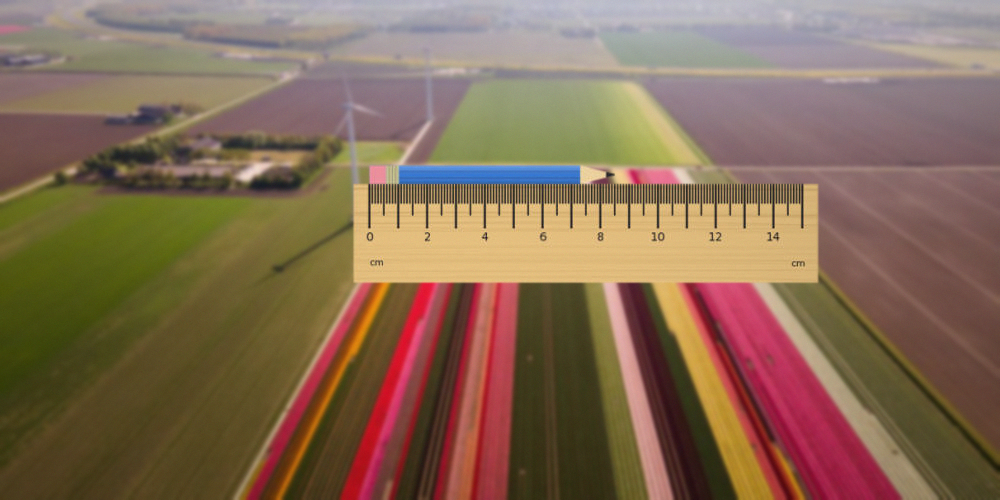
8.5 cm
